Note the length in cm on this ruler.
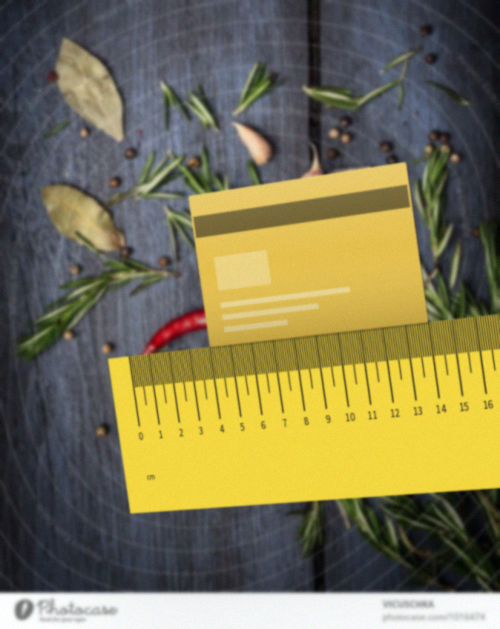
10 cm
